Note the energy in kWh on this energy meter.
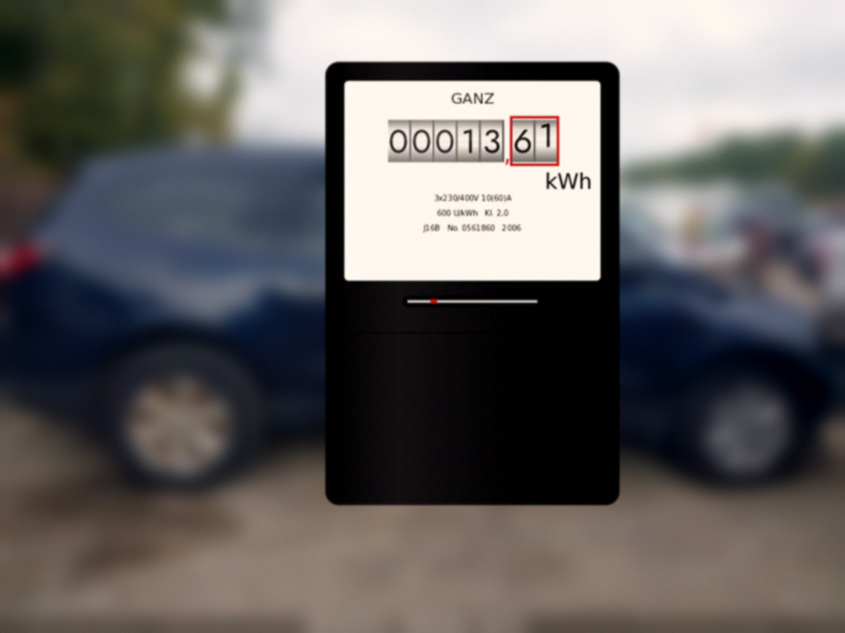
13.61 kWh
